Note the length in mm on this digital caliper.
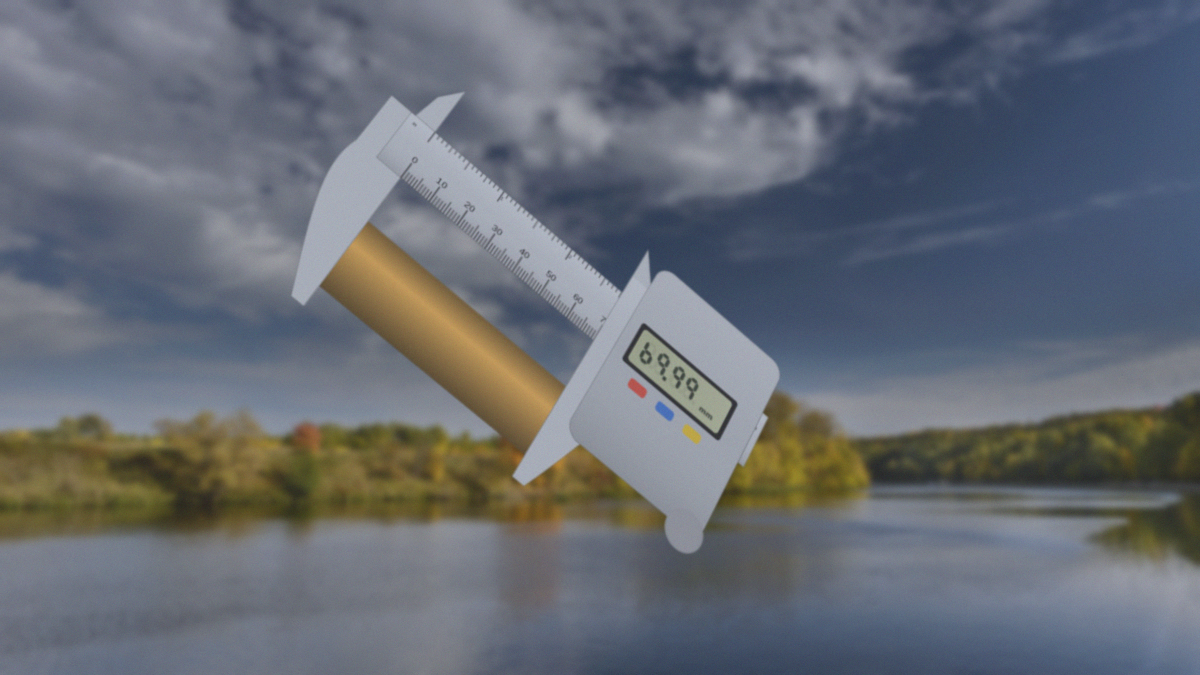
69.99 mm
